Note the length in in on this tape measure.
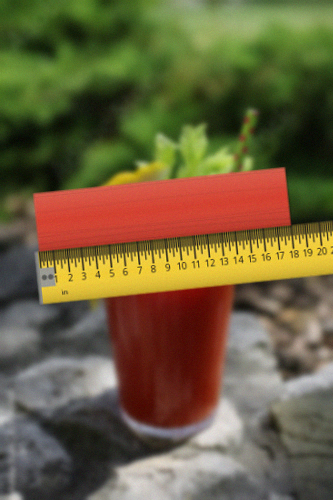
18 in
